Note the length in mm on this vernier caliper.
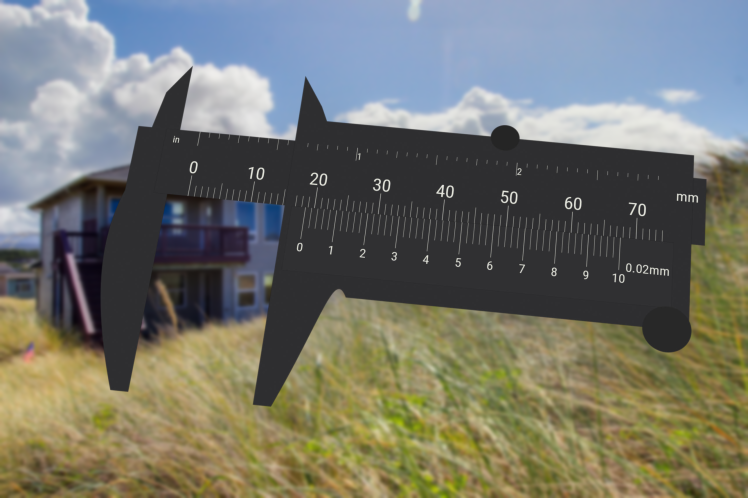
18.6 mm
